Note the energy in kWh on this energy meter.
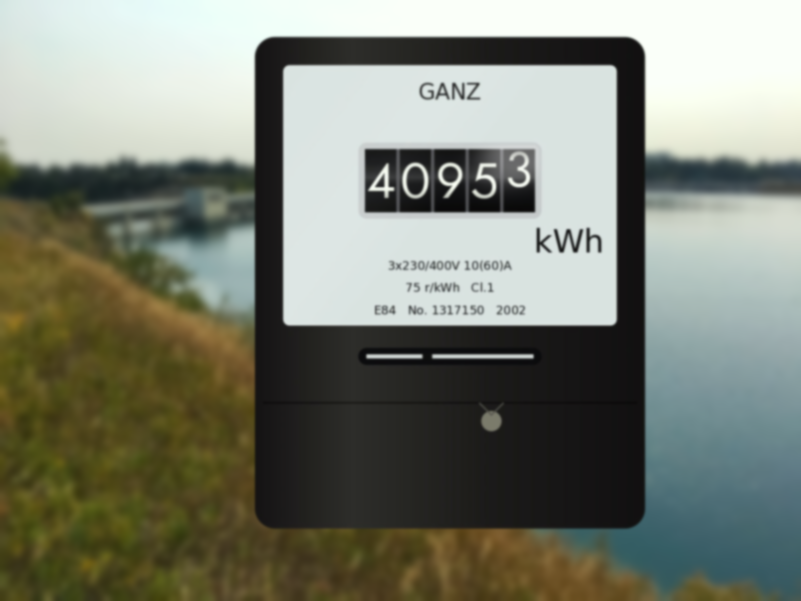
40953 kWh
